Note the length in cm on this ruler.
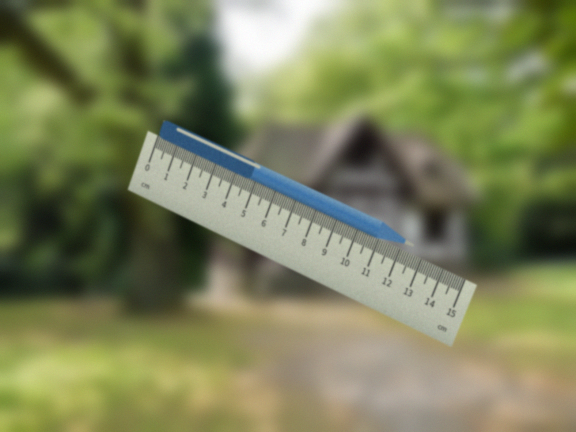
12.5 cm
